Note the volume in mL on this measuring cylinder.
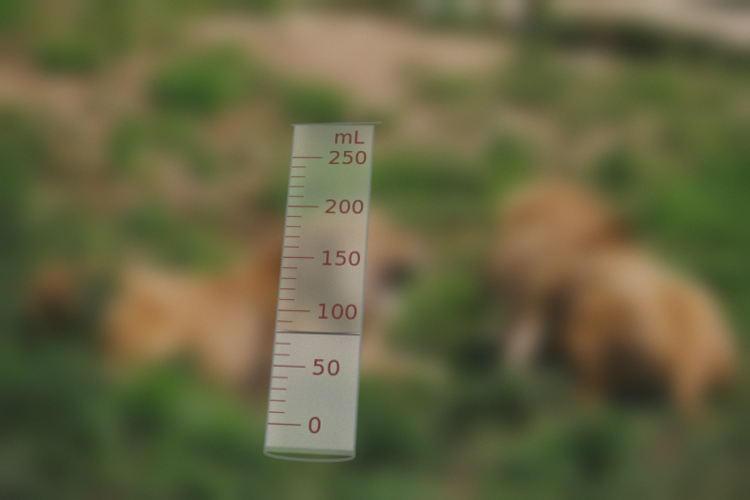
80 mL
